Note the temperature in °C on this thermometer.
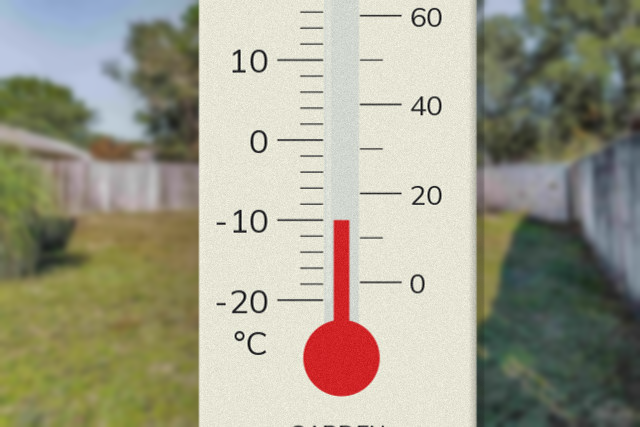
-10 °C
